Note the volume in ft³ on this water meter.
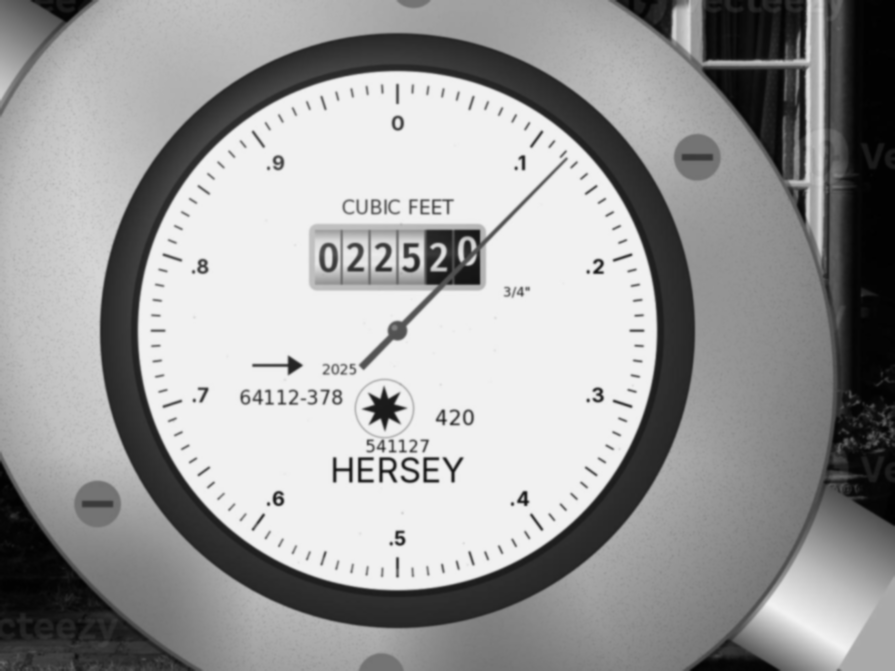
22520.12 ft³
